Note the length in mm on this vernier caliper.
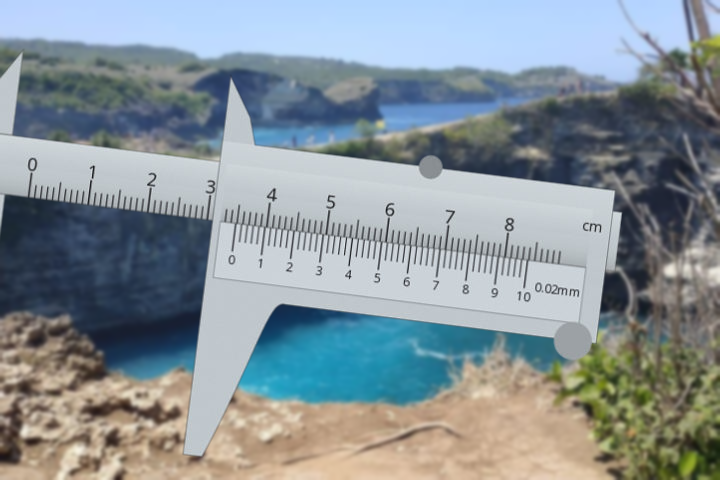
34.8 mm
